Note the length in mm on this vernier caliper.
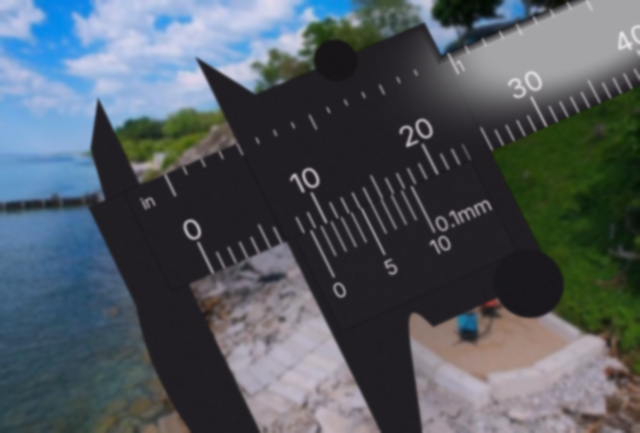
8.6 mm
